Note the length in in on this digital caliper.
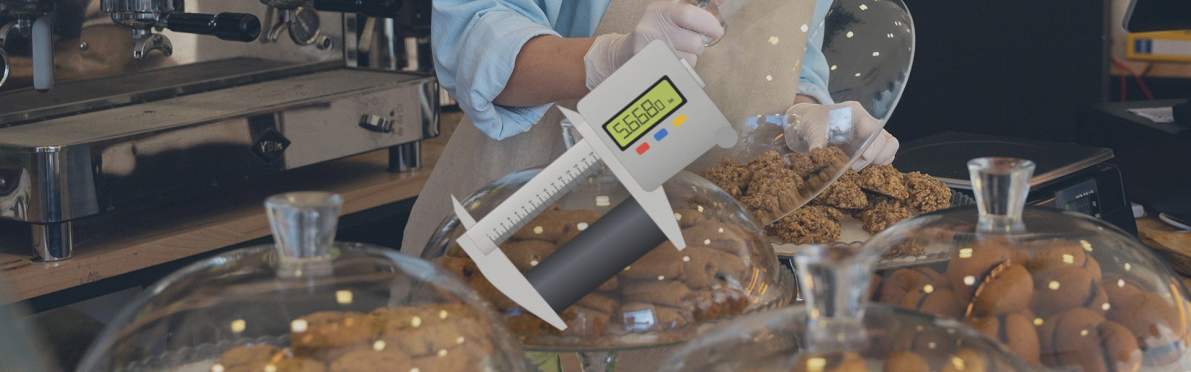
5.6680 in
